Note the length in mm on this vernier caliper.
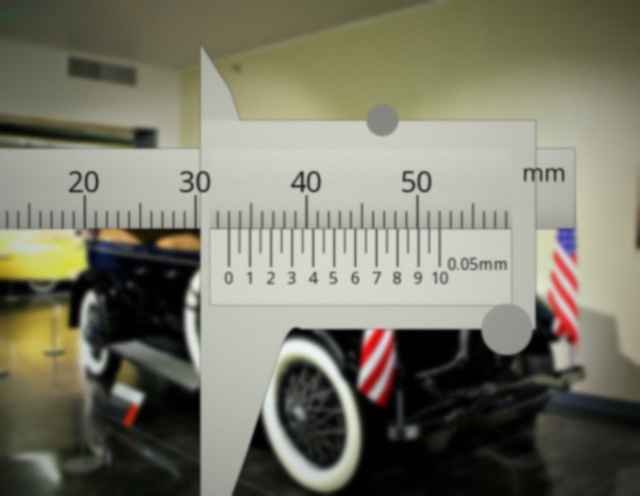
33.0 mm
